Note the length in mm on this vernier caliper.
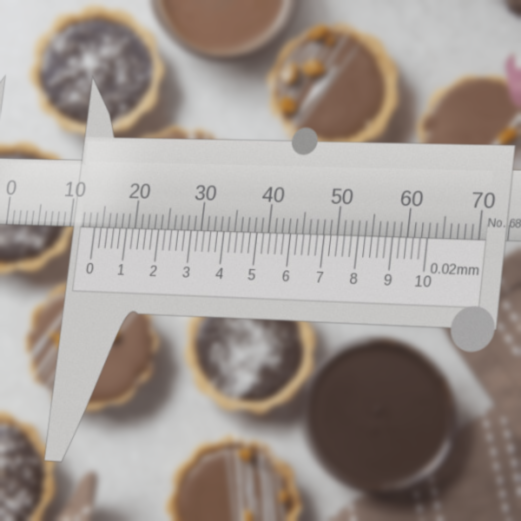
13.8 mm
